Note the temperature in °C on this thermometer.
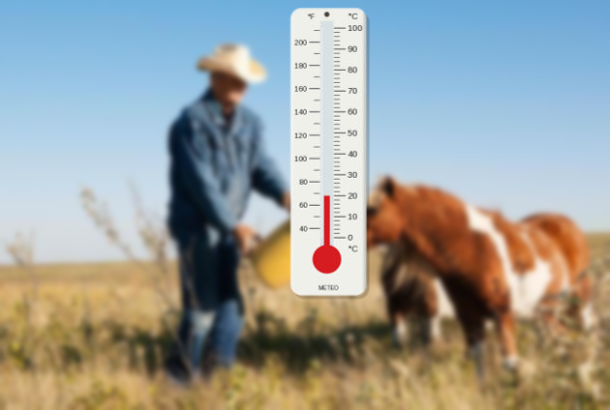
20 °C
